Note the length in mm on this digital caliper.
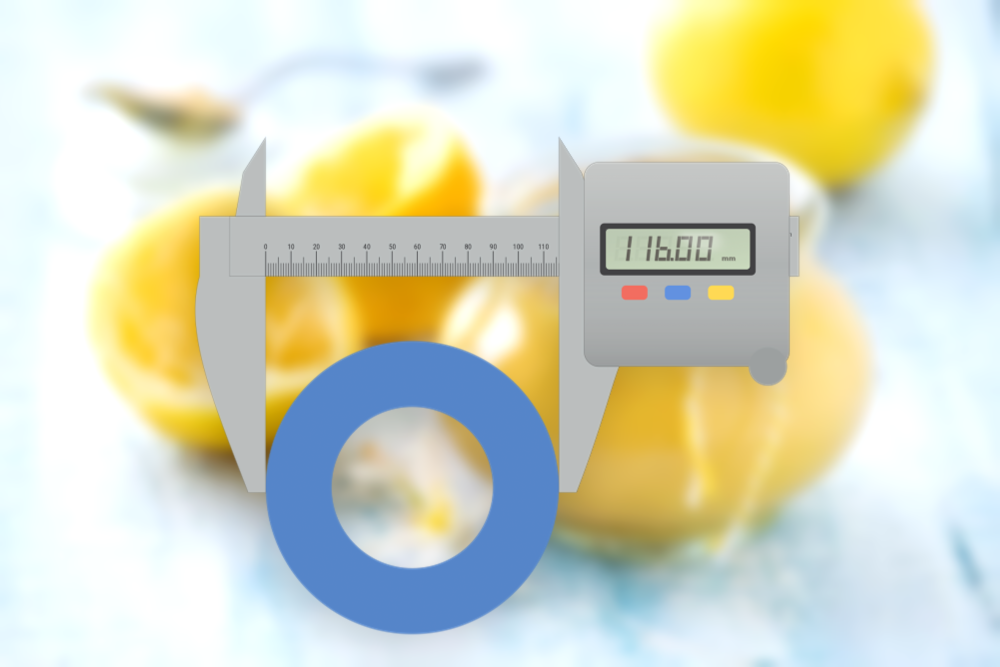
116.00 mm
